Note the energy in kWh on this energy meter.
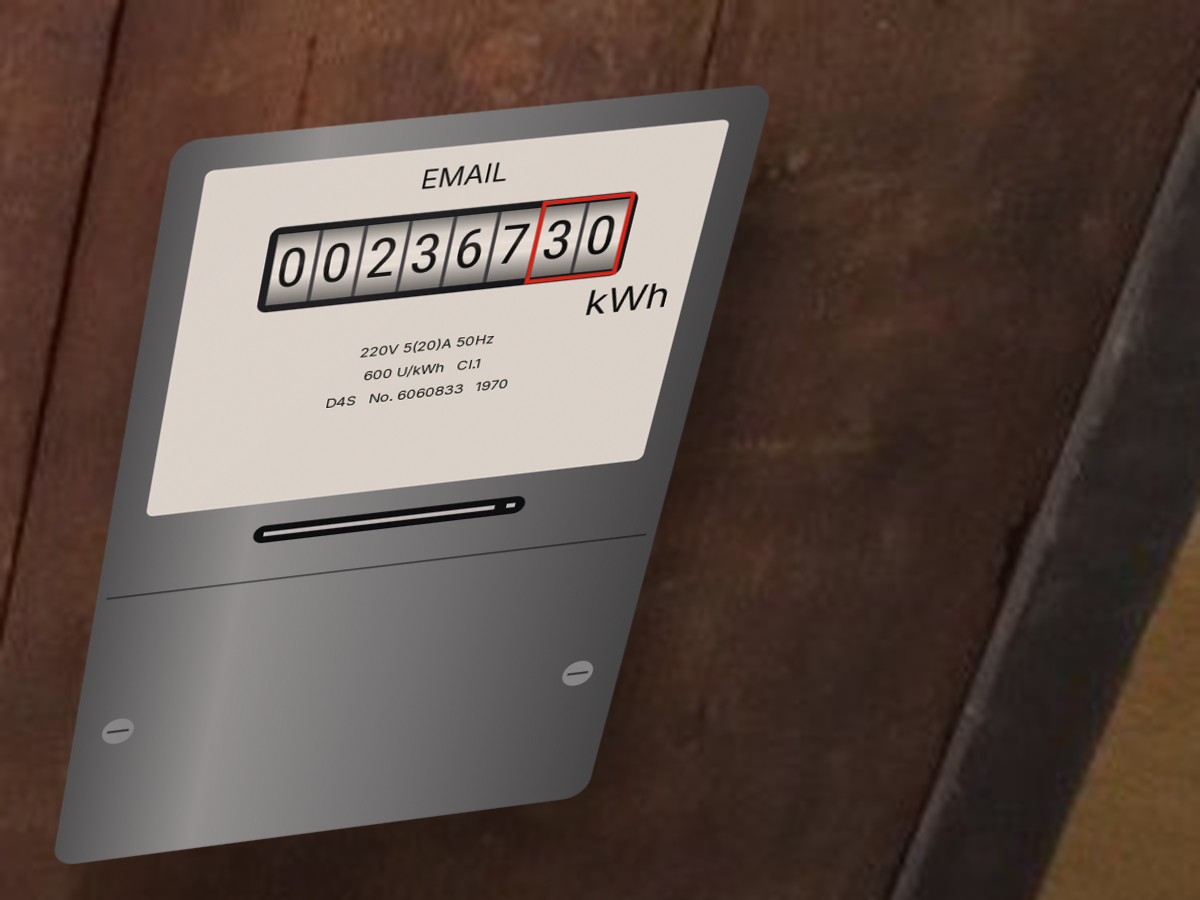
2367.30 kWh
